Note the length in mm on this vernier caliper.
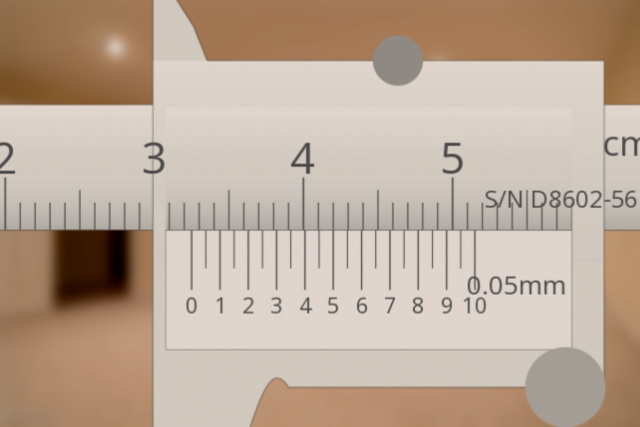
32.5 mm
